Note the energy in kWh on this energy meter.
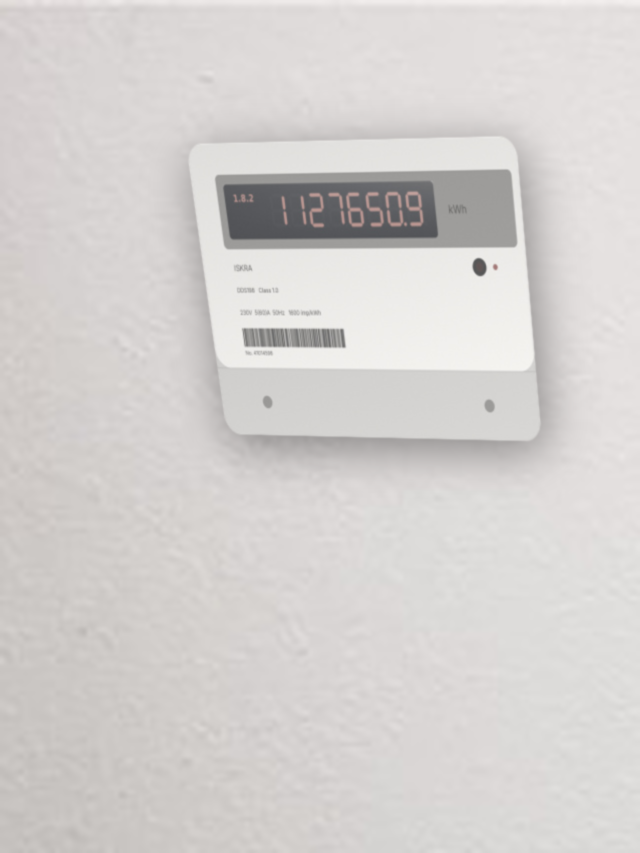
1127650.9 kWh
